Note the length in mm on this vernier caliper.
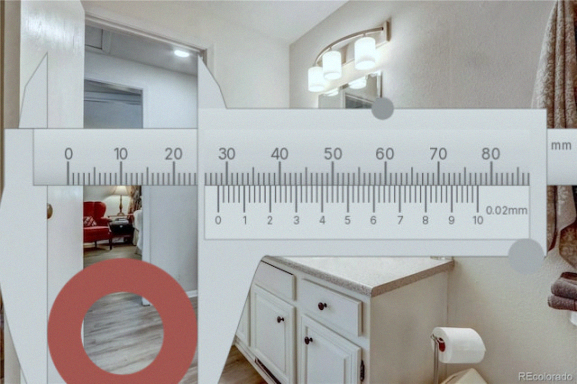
28.4 mm
